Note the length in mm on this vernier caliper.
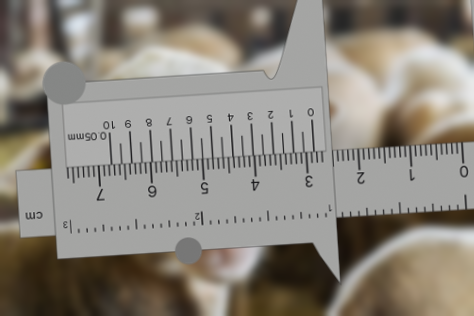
28.5 mm
